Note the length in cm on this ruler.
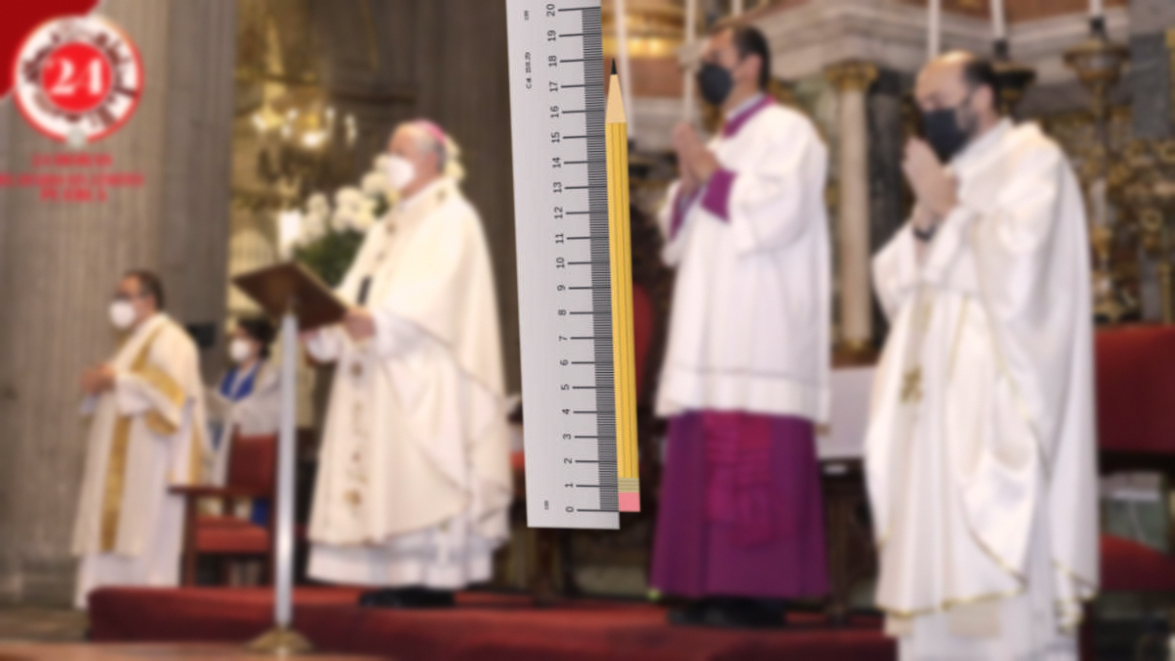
18 cm
